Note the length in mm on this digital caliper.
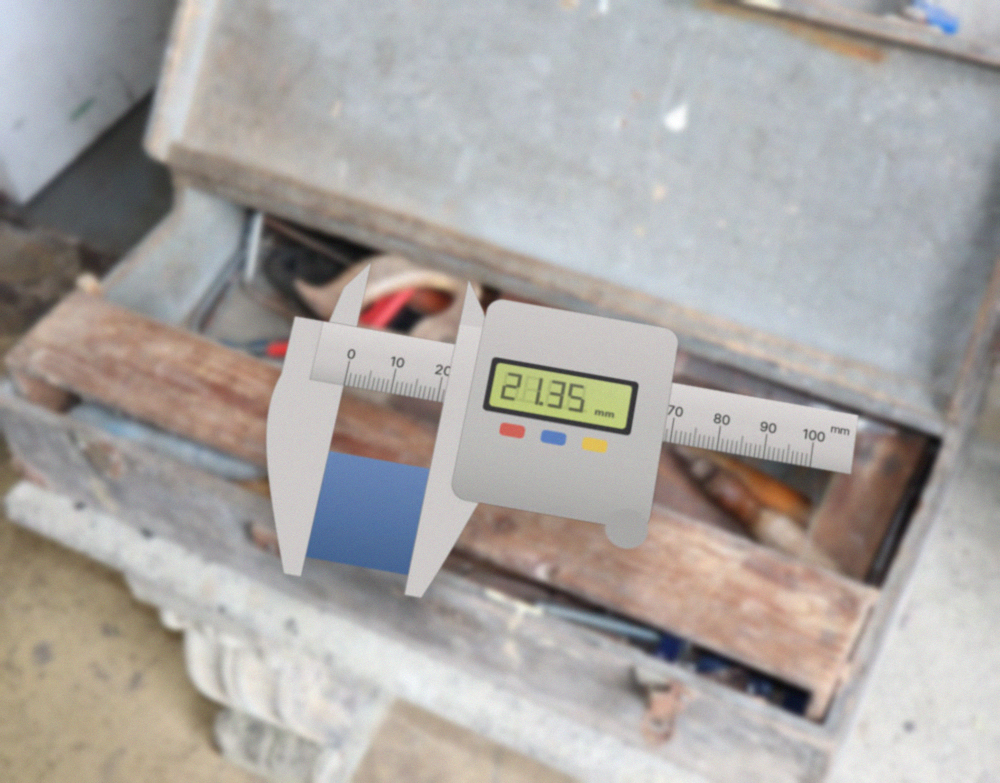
21.35 mm
